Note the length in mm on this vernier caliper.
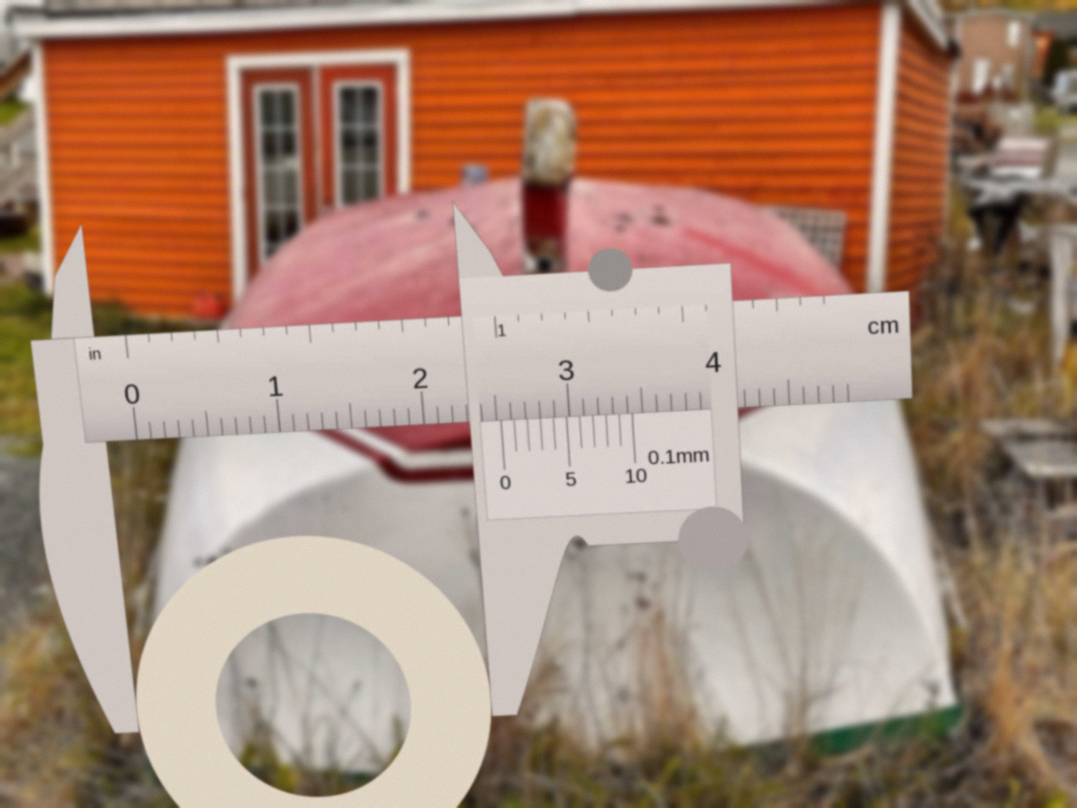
25.3 mm
